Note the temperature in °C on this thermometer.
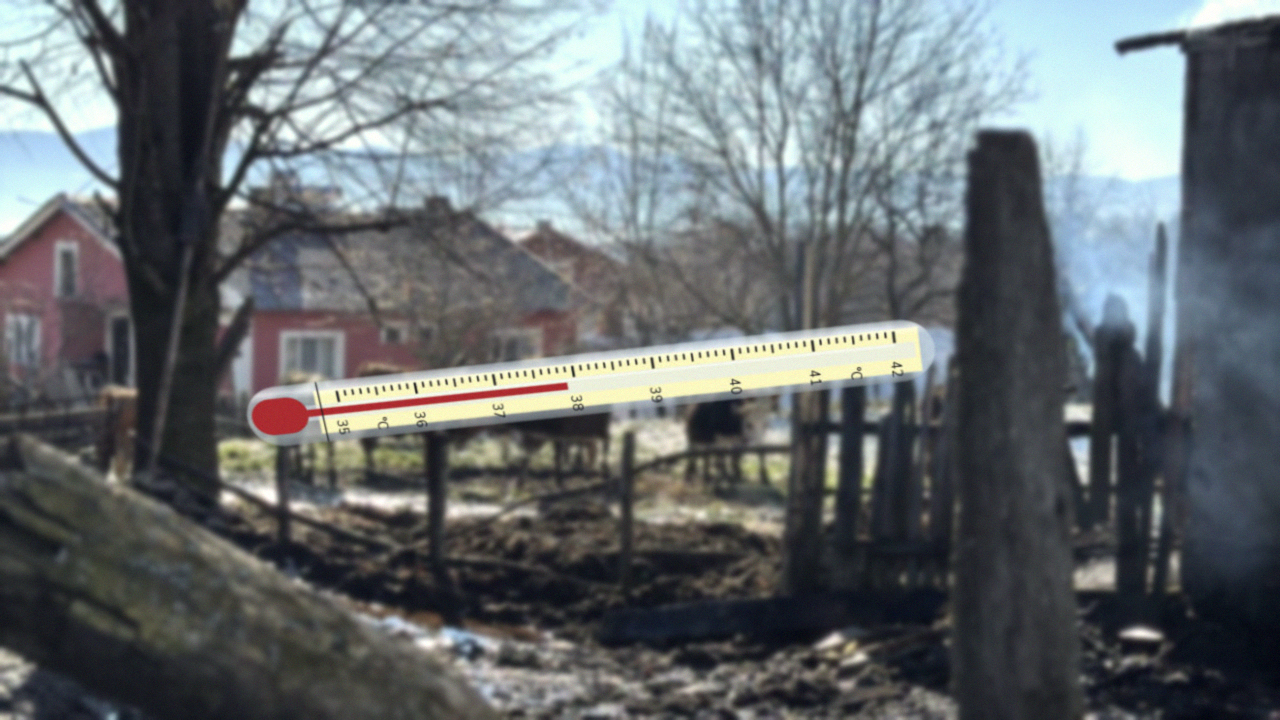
37.9 °C
